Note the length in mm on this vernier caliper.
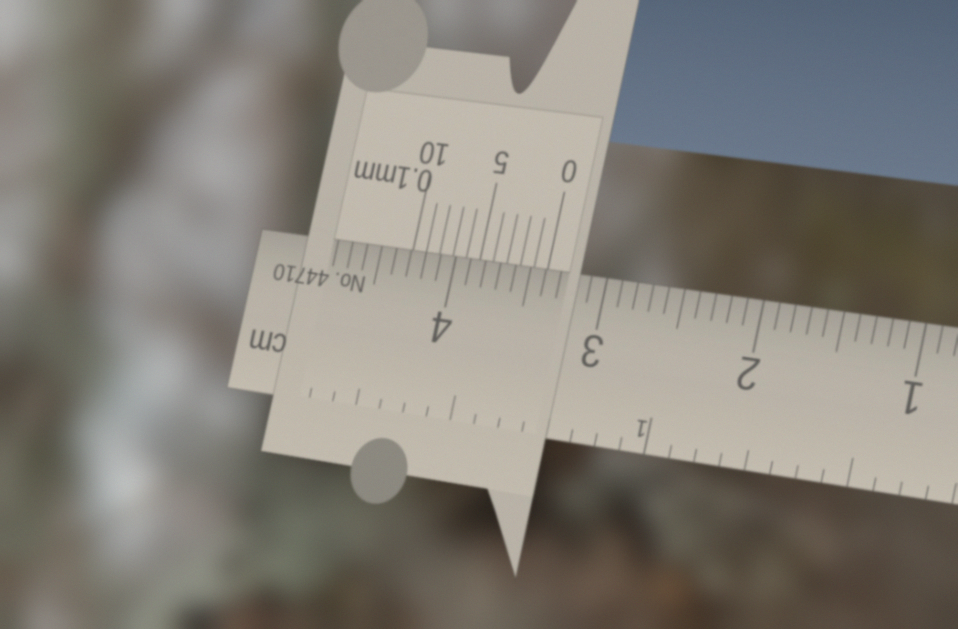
33.9 mm
